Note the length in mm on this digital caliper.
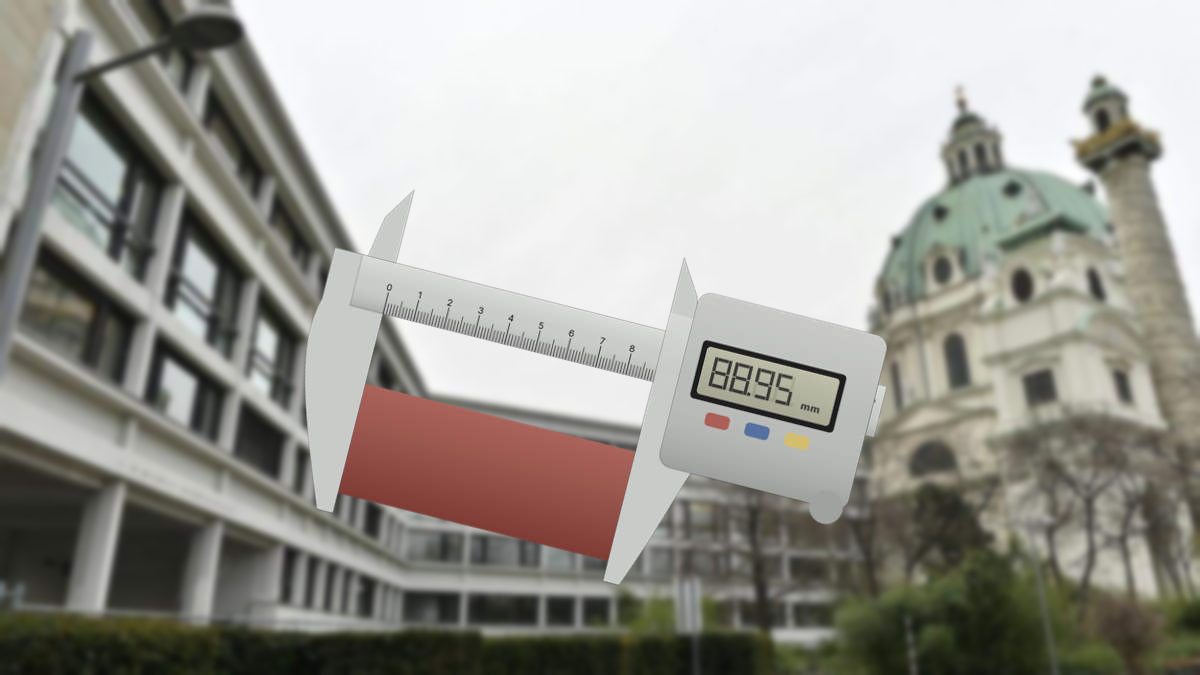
88.95 mm
